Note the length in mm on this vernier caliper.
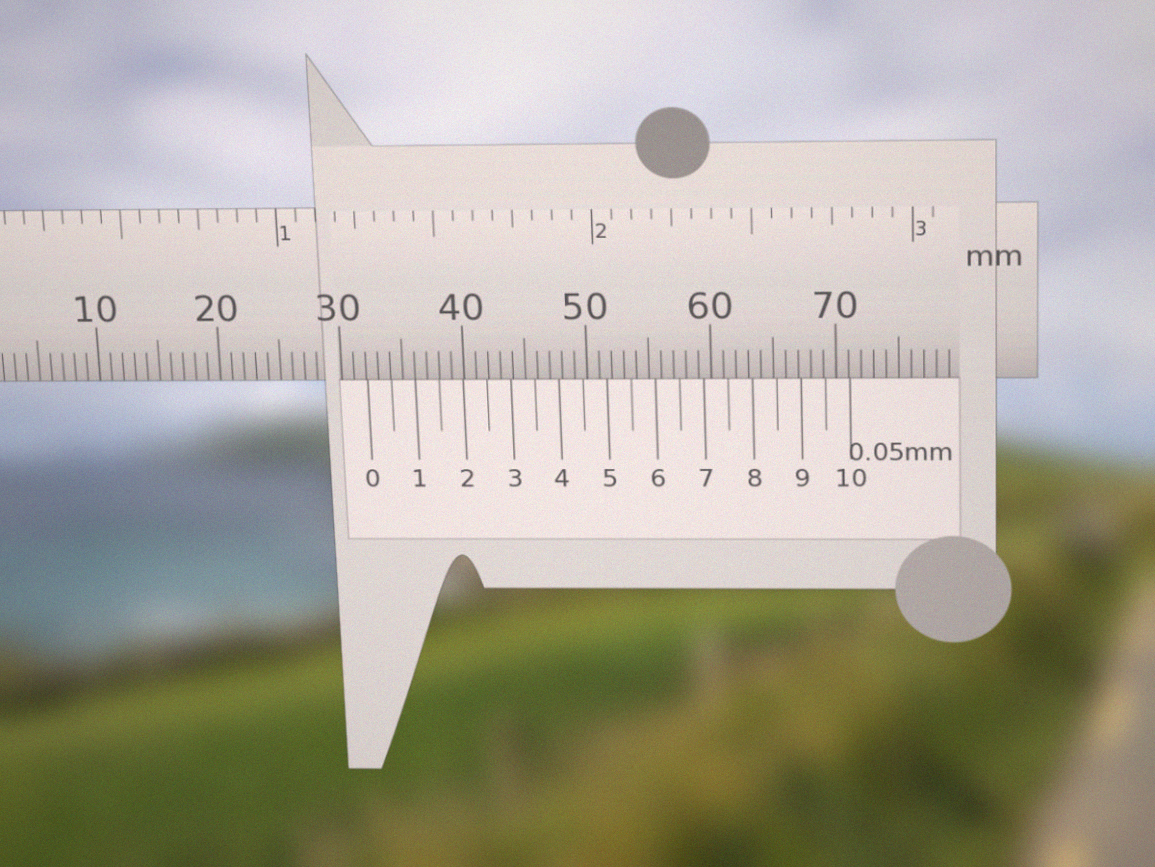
32.1 mm
